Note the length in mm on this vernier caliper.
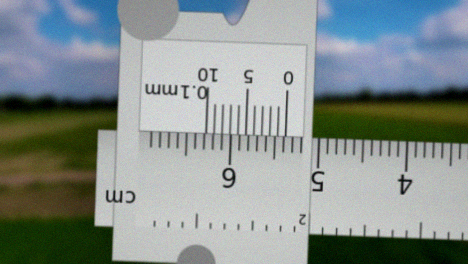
53.8 mm
